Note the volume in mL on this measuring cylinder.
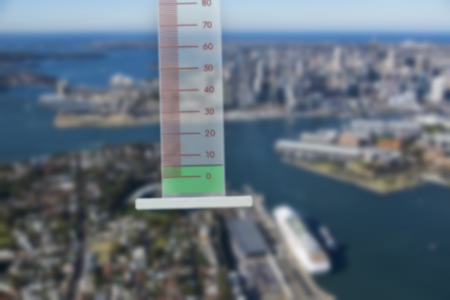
5 mL
